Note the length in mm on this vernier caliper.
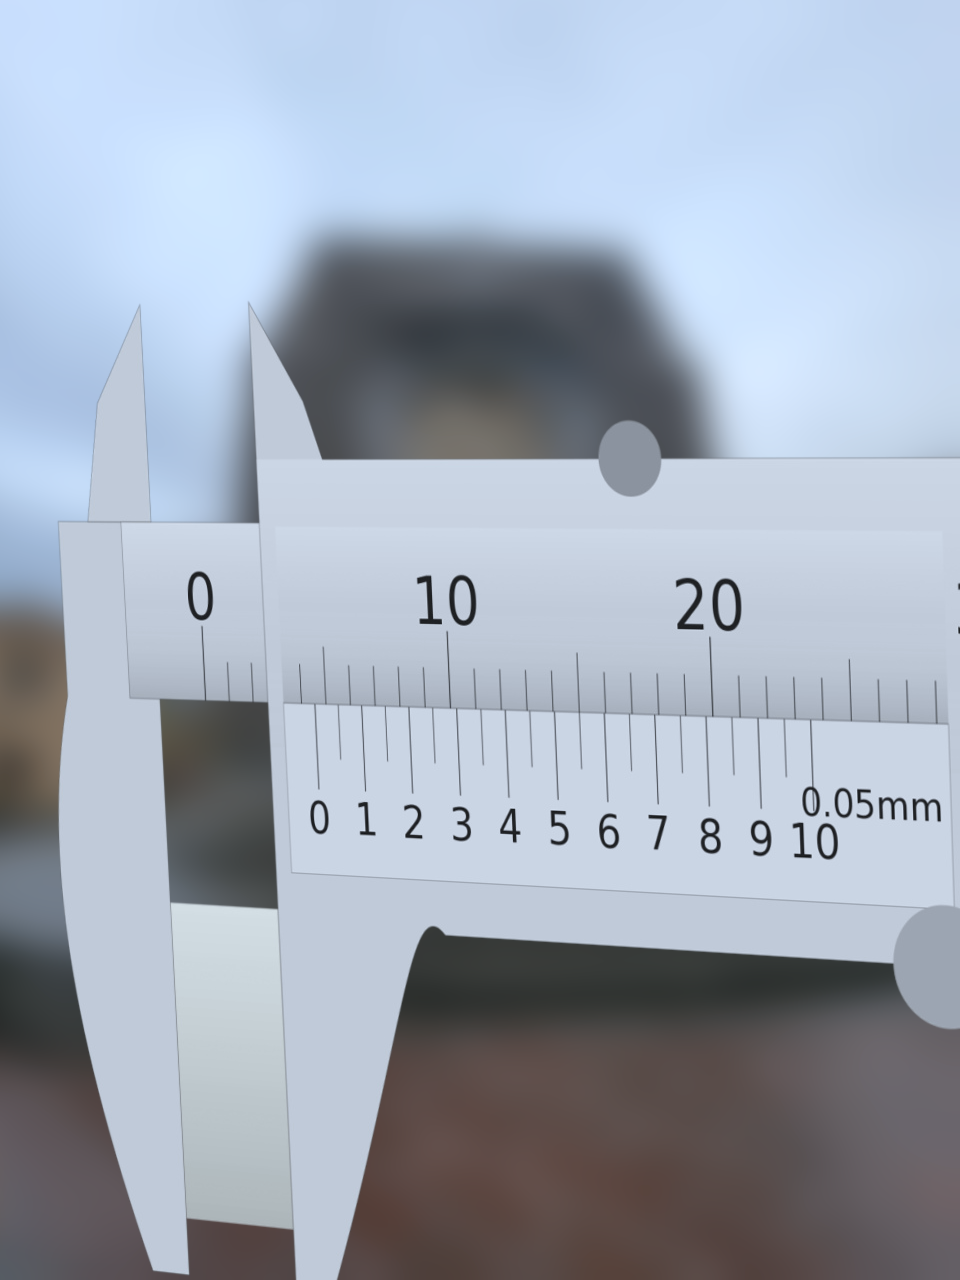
4.55 mm
